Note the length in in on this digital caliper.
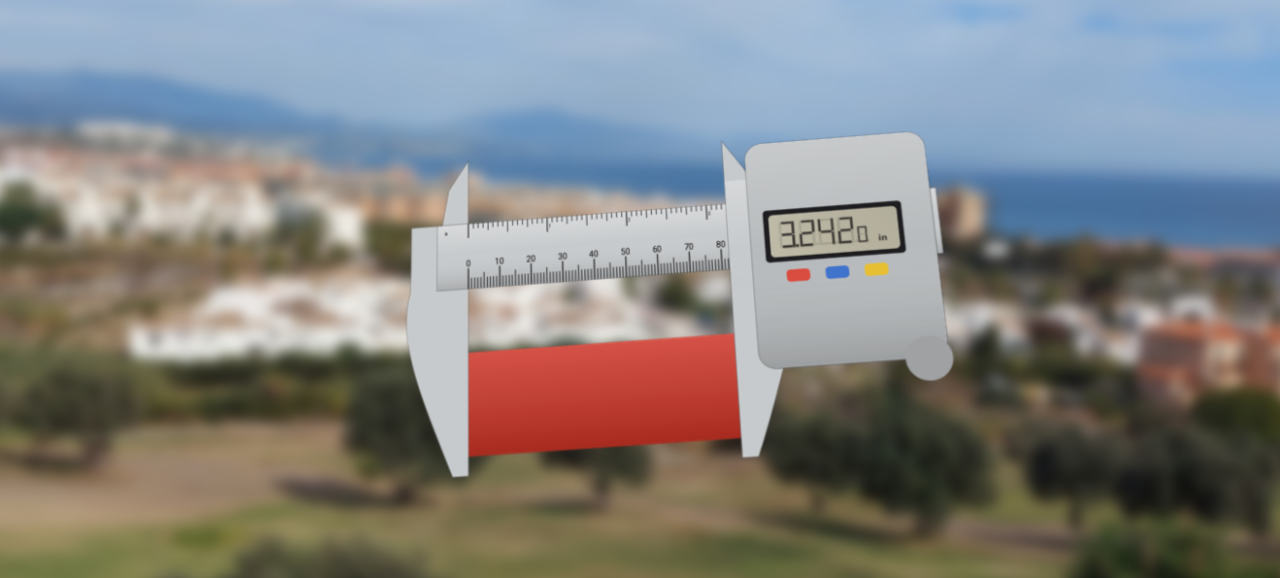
3.2420 in
